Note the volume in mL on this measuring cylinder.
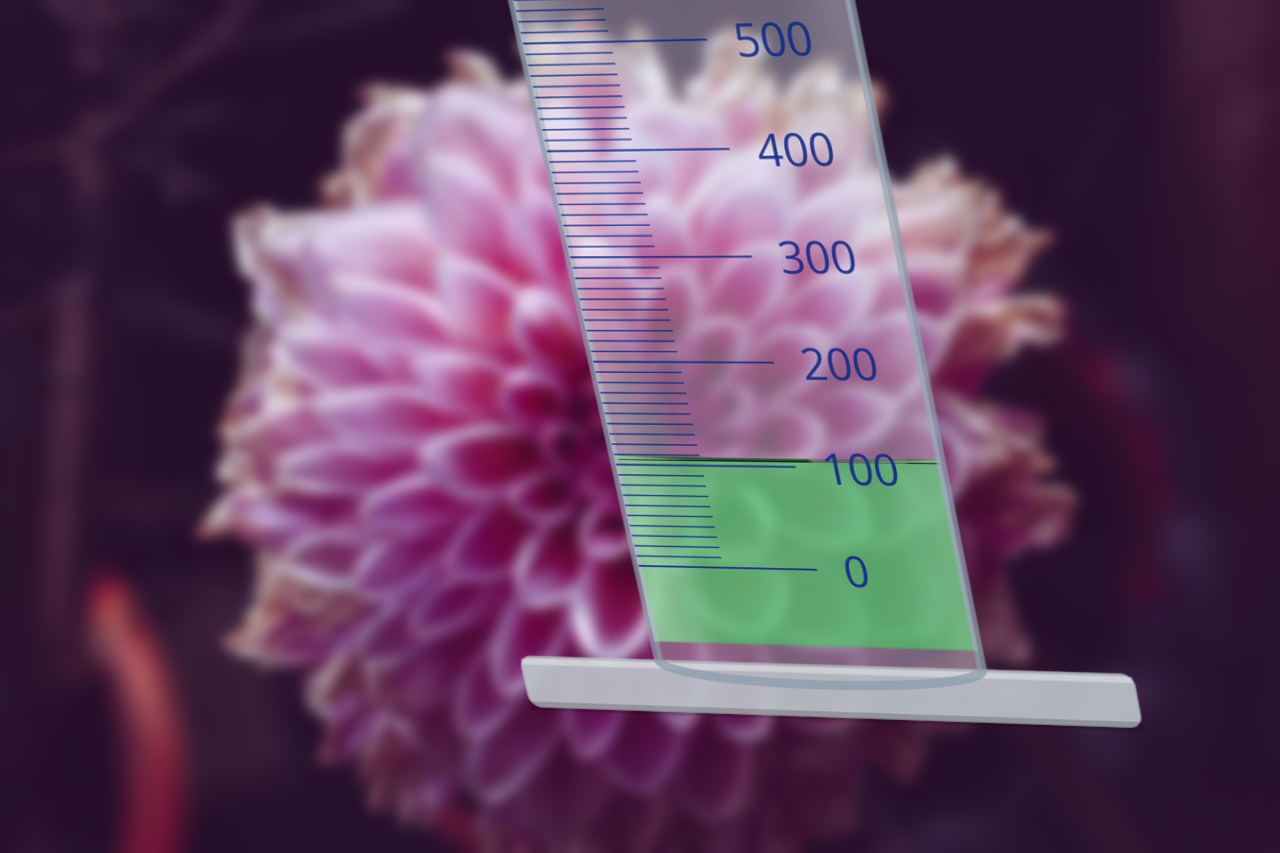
105 mL
